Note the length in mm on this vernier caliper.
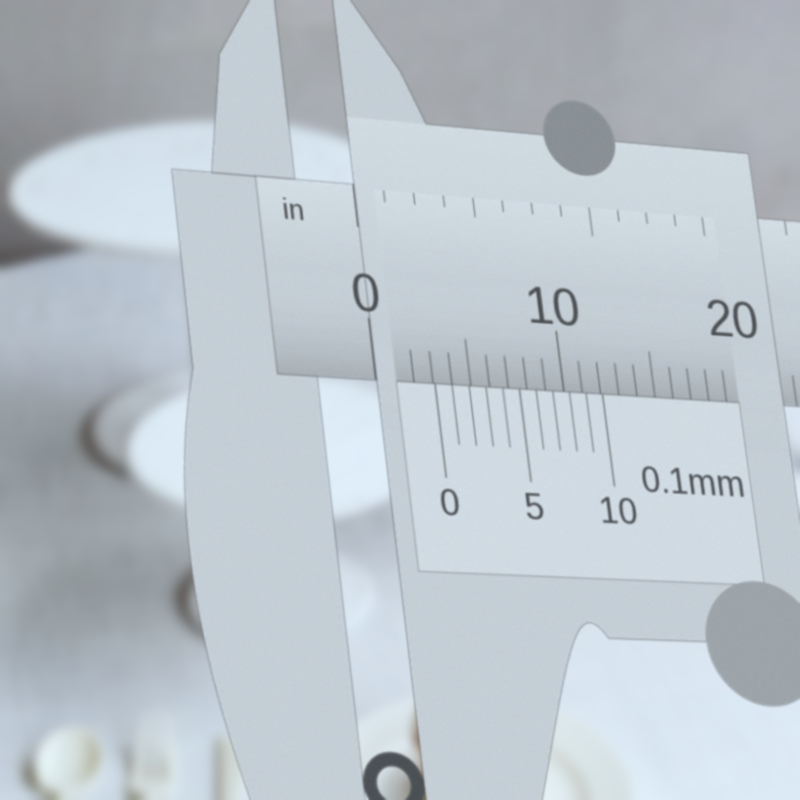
3.1 mm
